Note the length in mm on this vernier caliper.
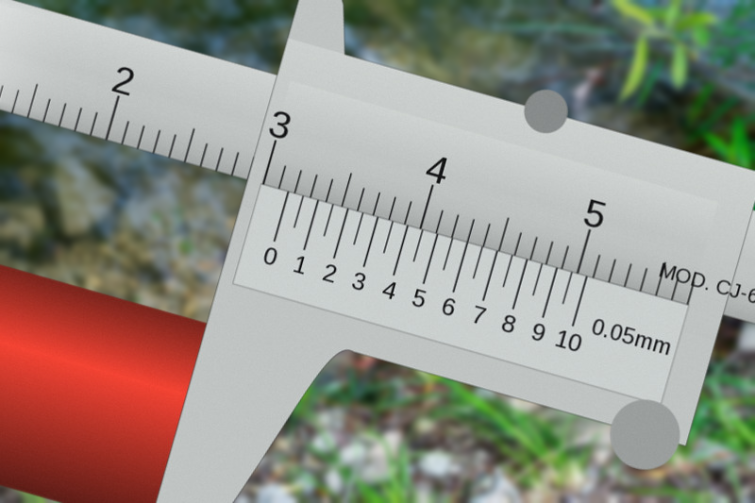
31.6 mm
